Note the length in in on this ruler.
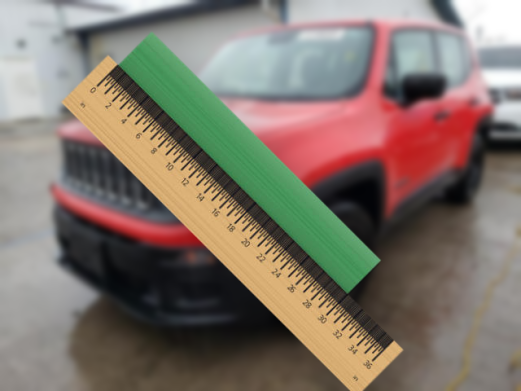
30 in
